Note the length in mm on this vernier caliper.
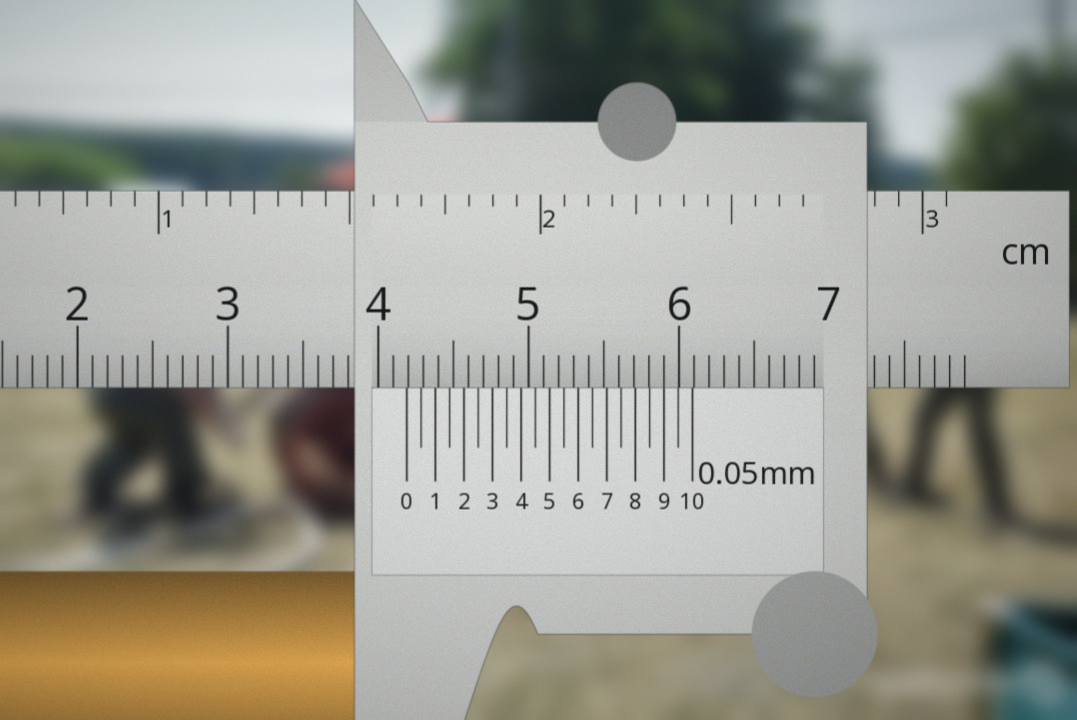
41.9 mm
